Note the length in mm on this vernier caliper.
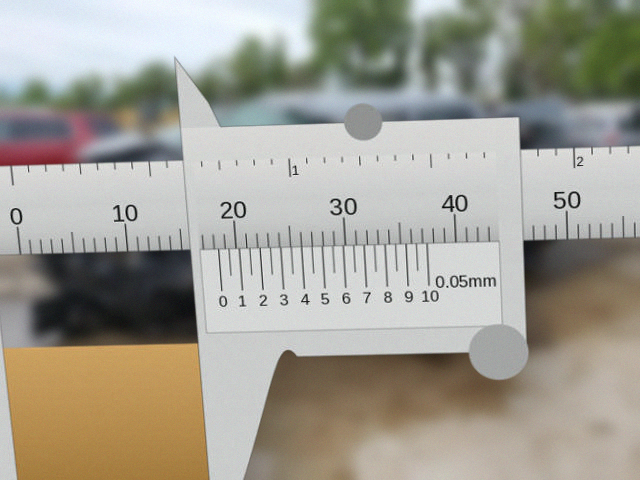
18.4 mm
